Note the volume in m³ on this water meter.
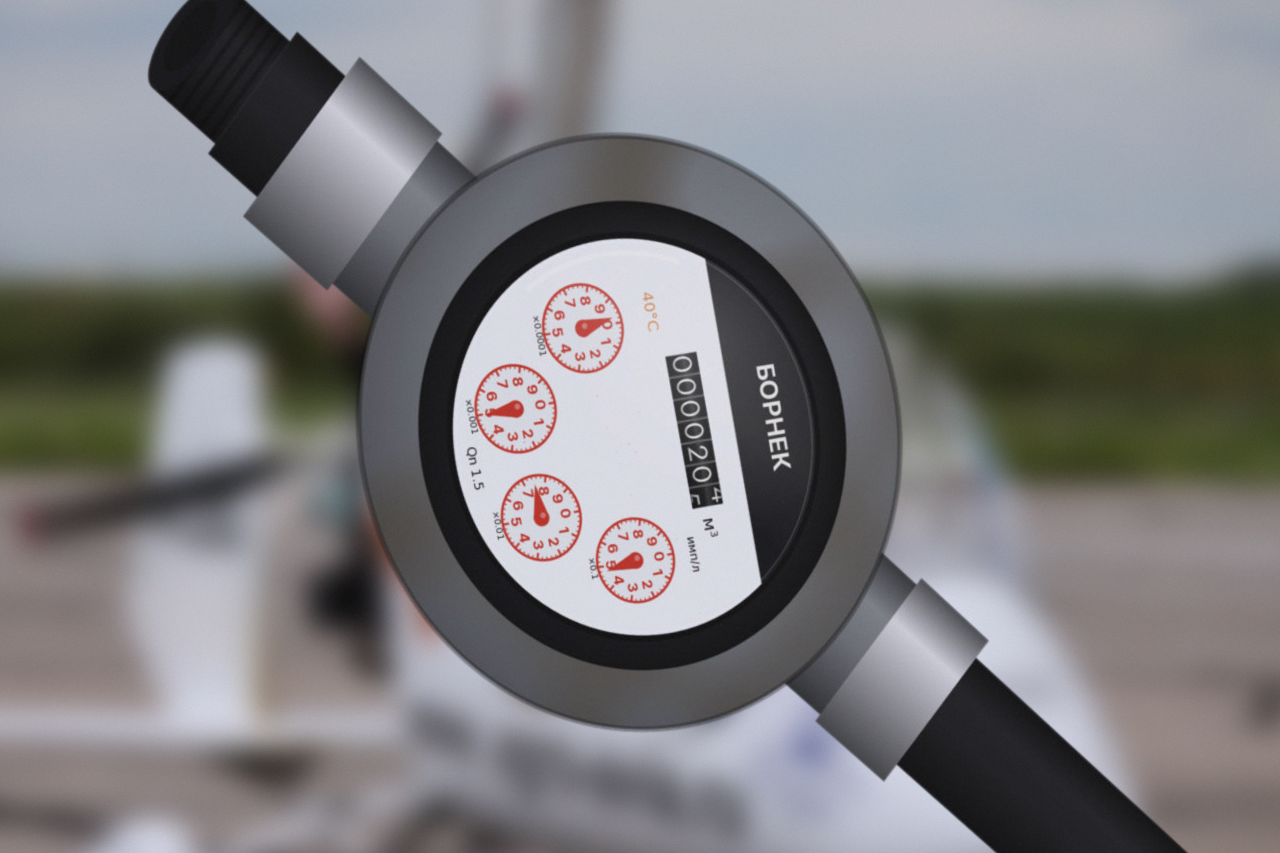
204.4749 m³
